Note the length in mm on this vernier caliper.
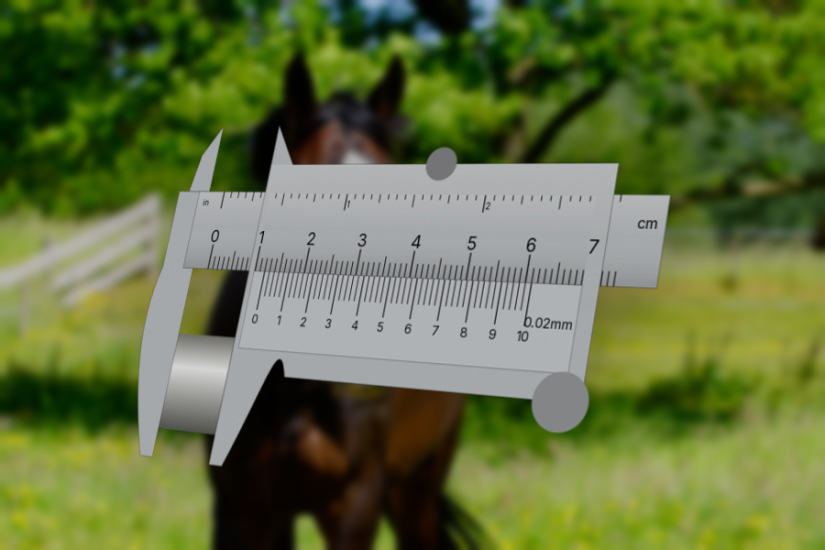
12.0 mm
